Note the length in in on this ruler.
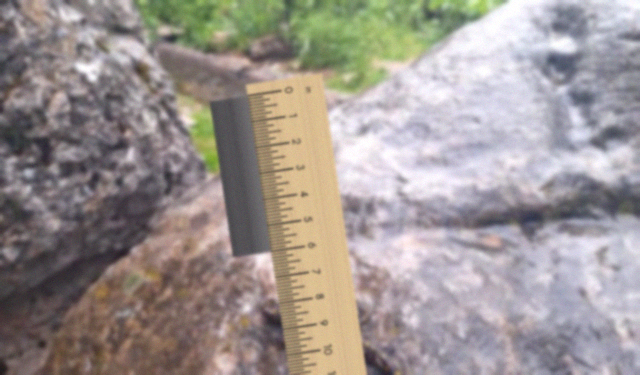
6 in
